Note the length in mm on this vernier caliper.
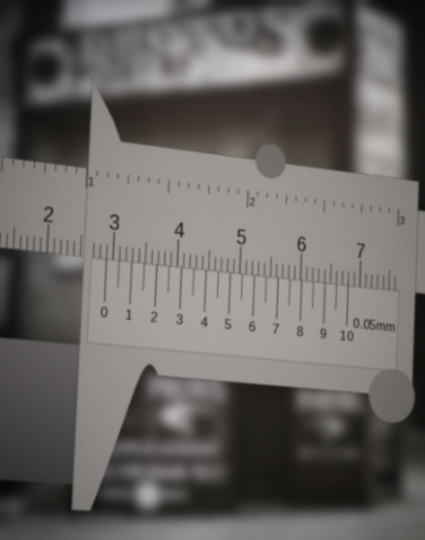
29.0 mm
